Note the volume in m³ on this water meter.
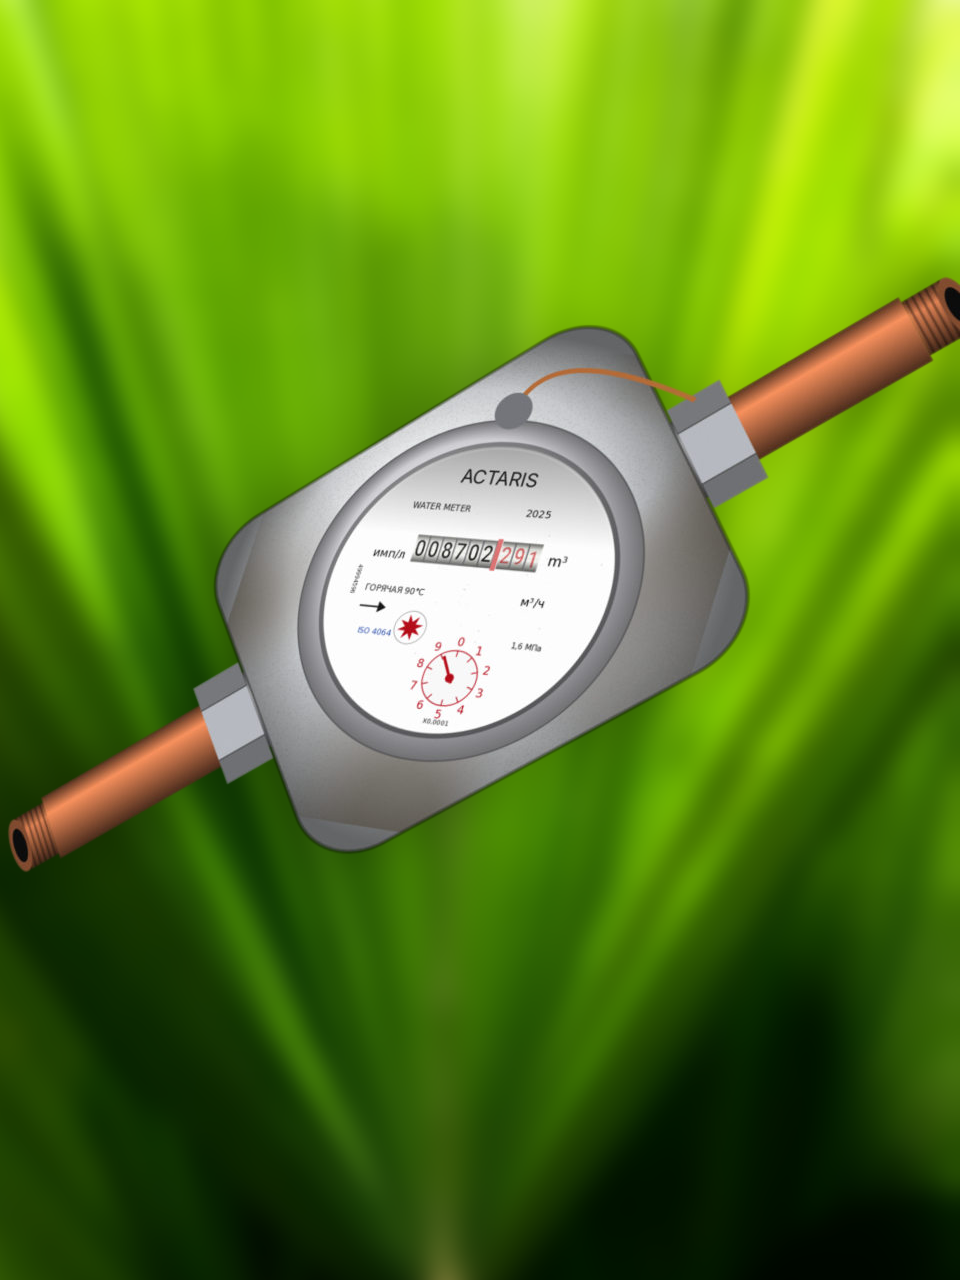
8702.2909 m³
